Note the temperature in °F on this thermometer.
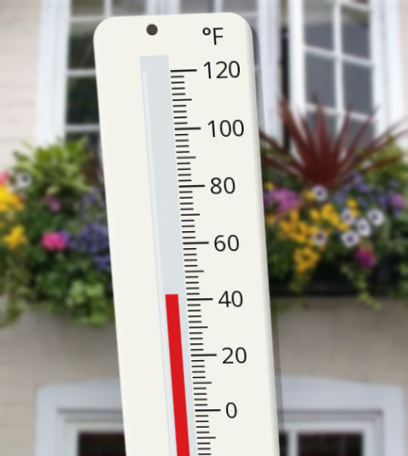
42 °F
